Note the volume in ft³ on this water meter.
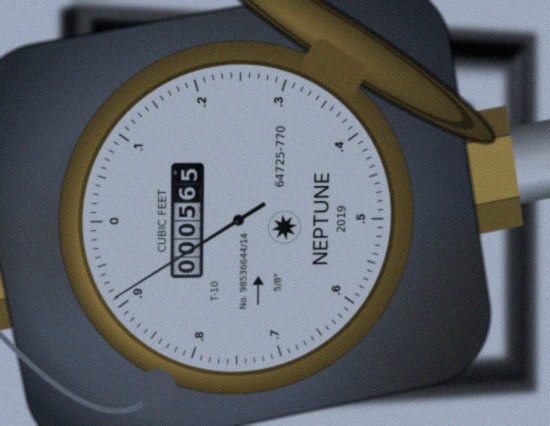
564.91 ft³
